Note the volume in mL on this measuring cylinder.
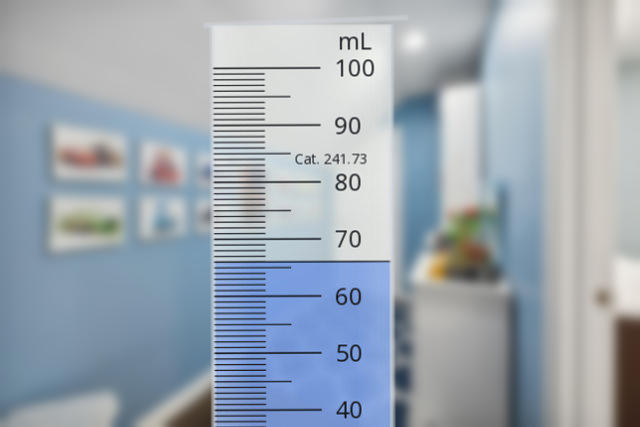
66 mL
